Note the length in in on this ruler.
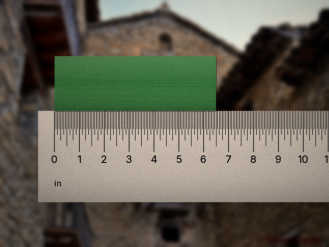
6.5 in
